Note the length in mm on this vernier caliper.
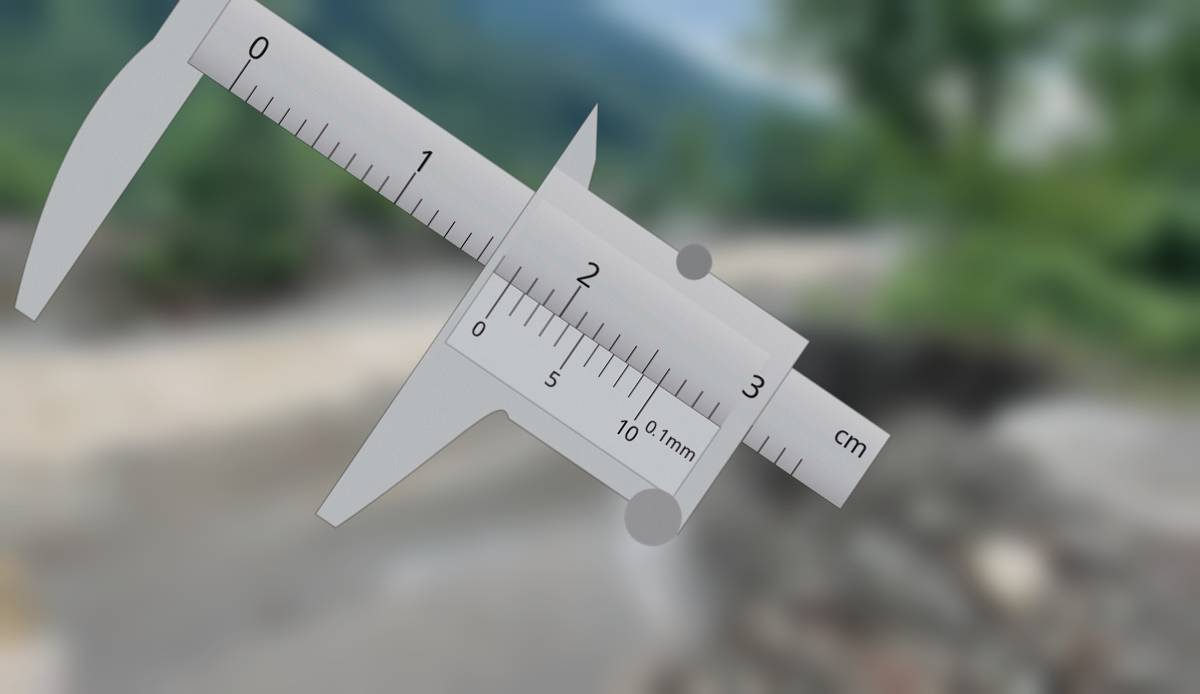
17.0 mm
